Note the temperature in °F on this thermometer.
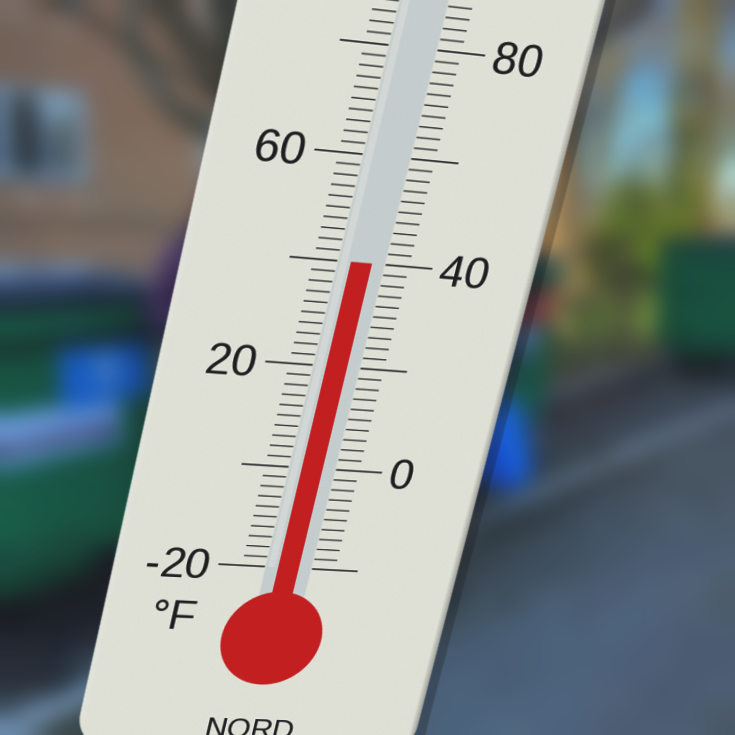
40 °F
